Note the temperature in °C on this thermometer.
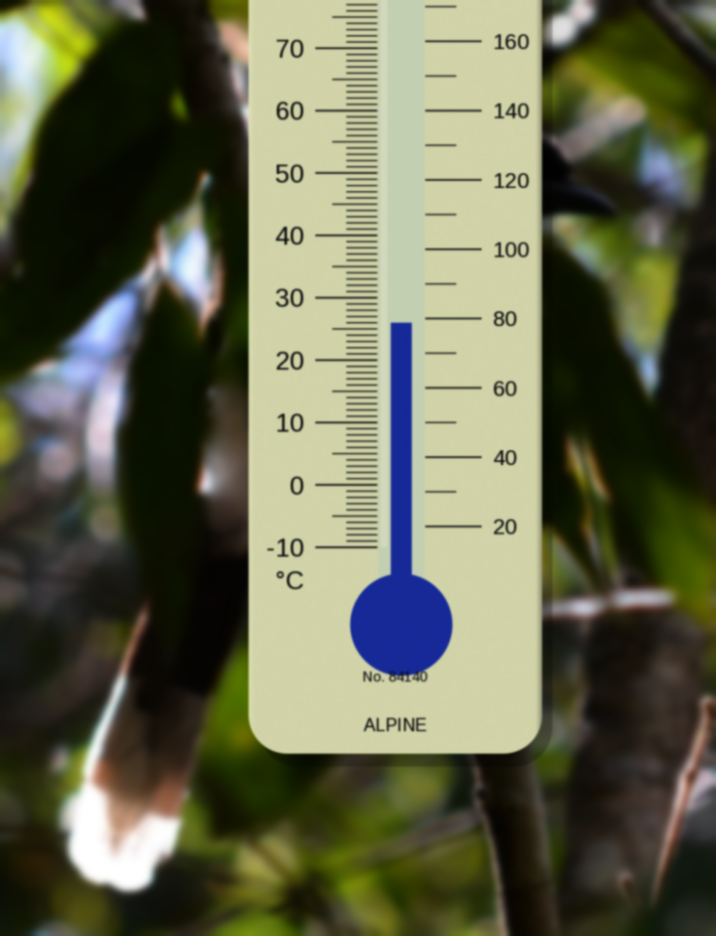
26 °C
